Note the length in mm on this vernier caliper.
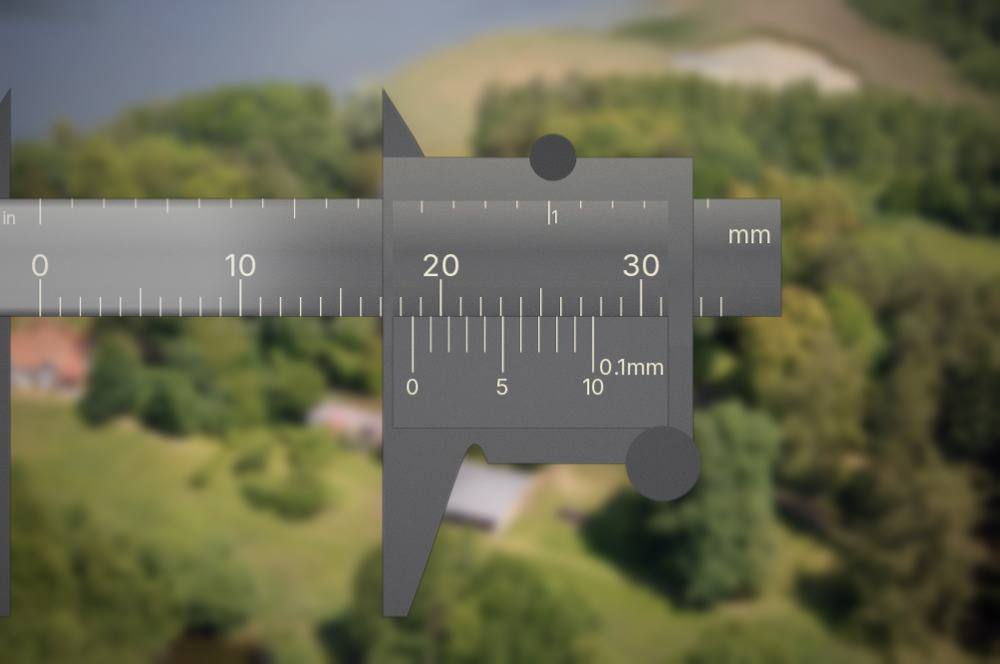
18.6 mm
